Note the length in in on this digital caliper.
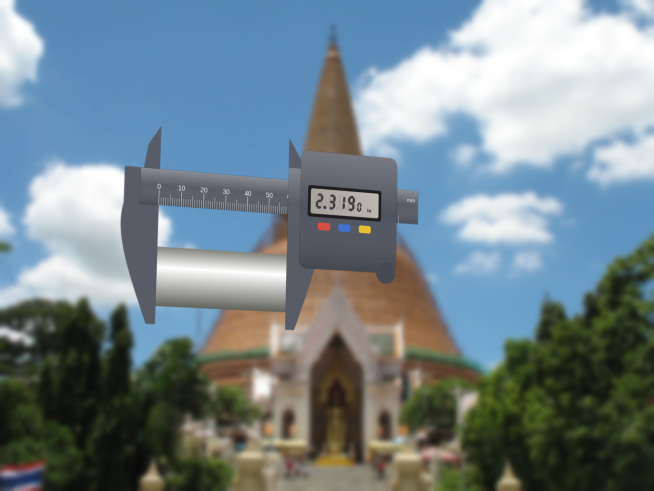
2.3190 in
